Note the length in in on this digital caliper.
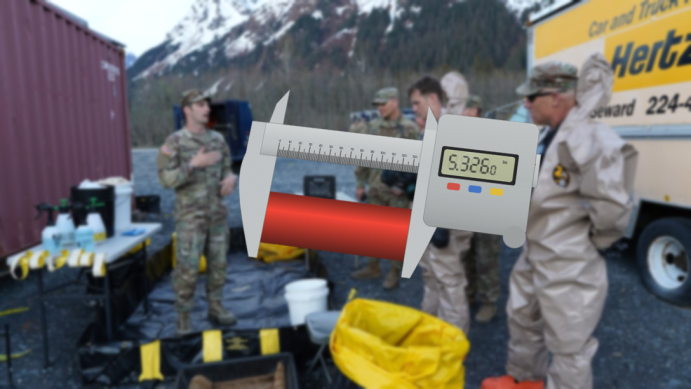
5.3260 in
